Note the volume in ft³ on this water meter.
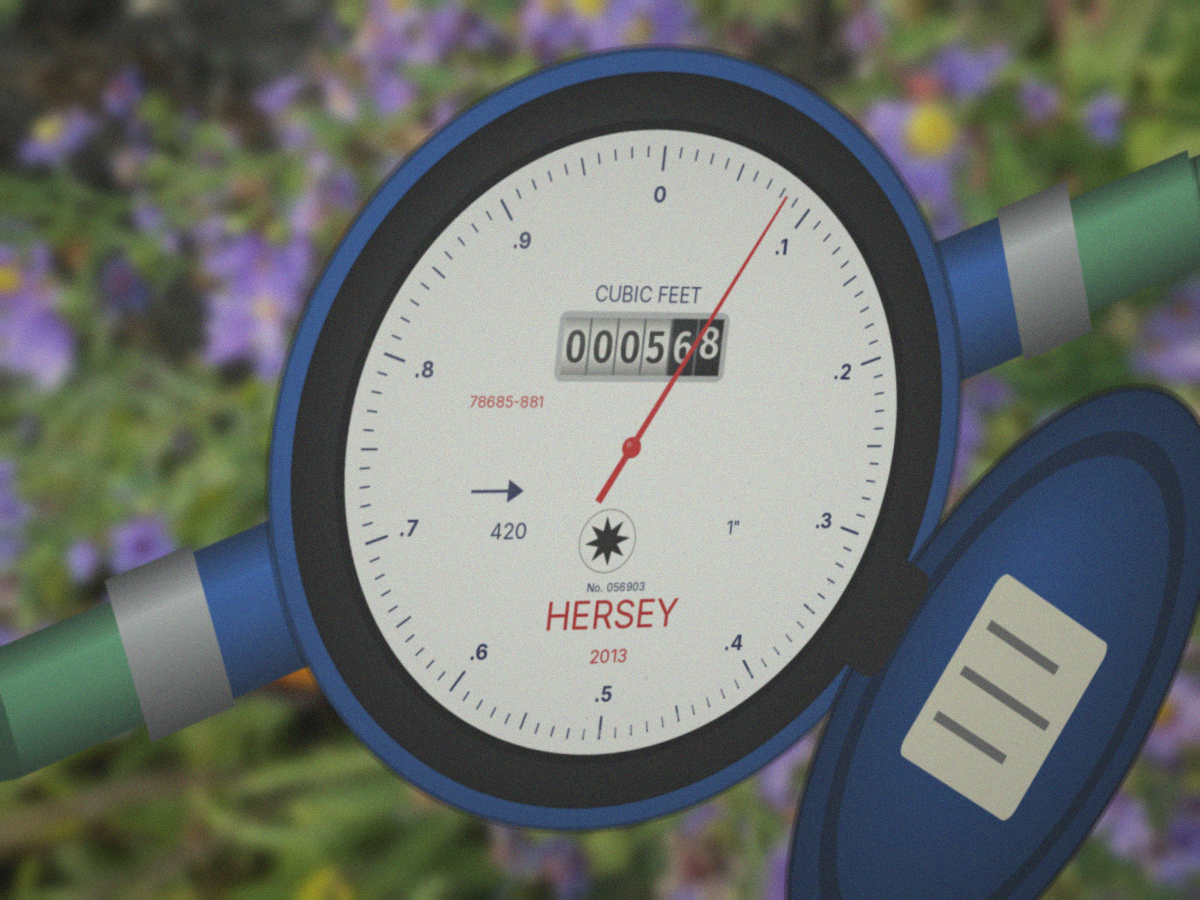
568.08 ft³
